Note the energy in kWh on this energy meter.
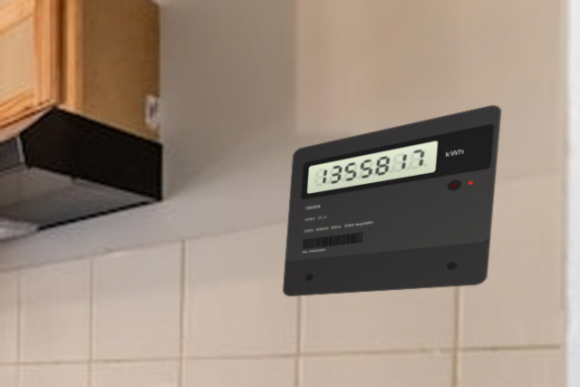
1355817 kWh
